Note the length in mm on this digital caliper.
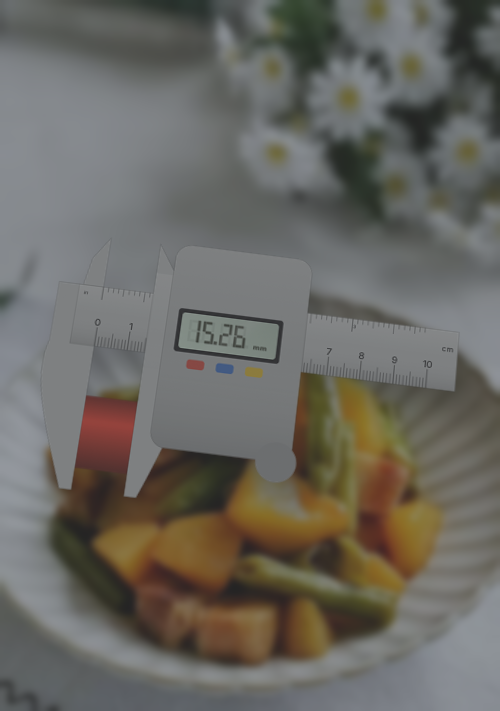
15.26 mm
